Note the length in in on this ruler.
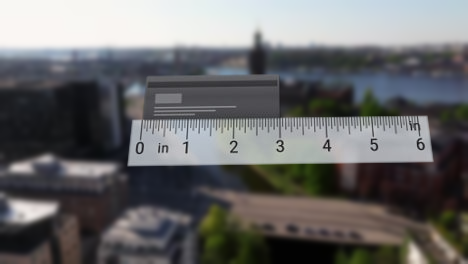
3 in
